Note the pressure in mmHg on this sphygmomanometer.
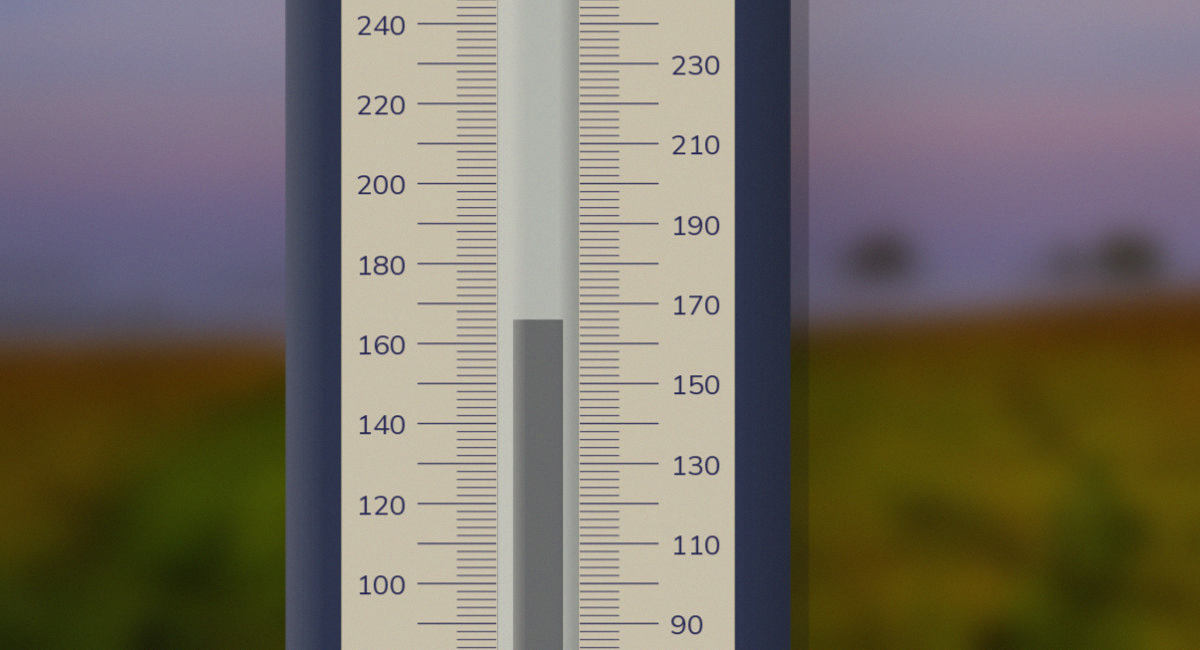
166 mmHg
